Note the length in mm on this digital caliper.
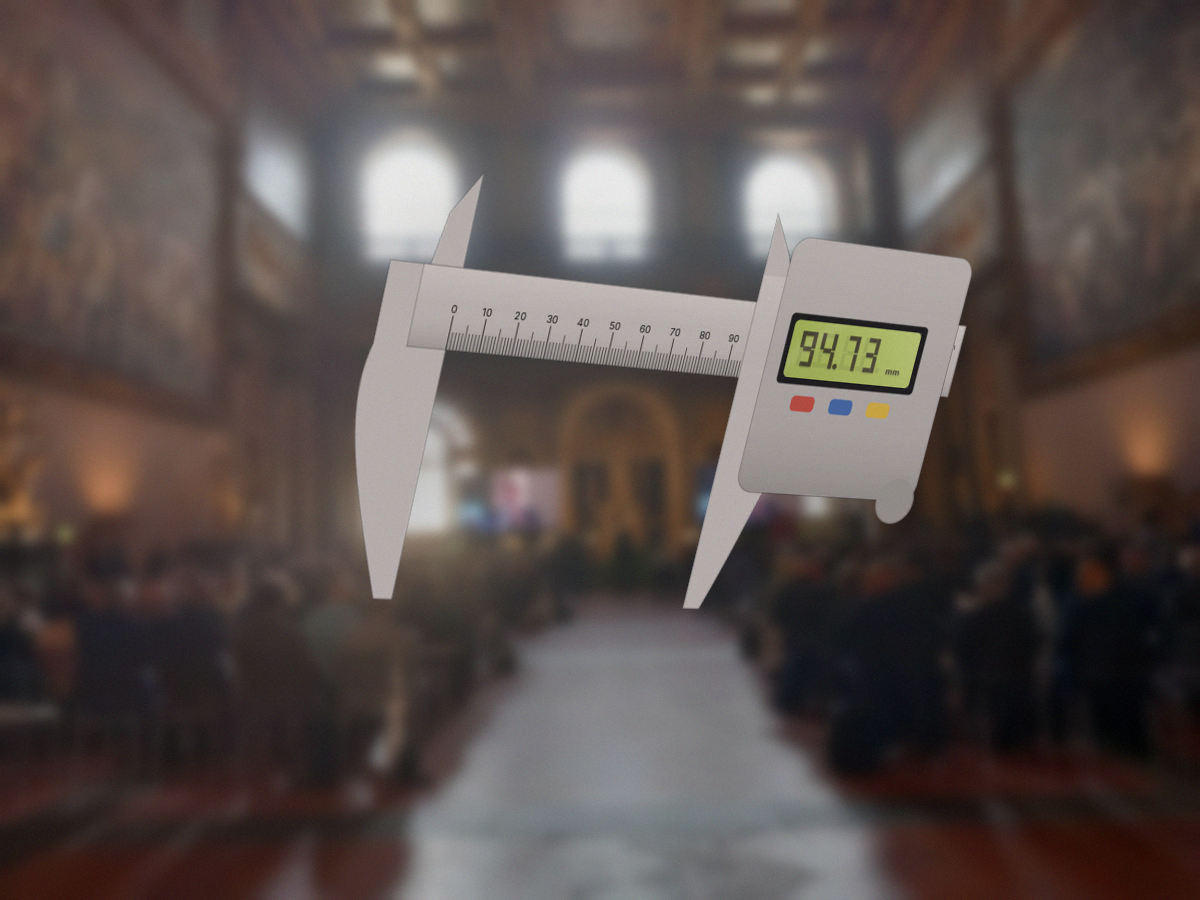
94.73 mm
